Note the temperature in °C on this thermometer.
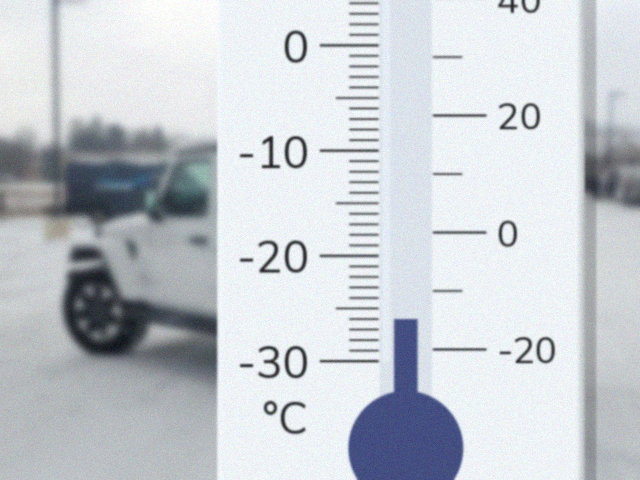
-26 °C
